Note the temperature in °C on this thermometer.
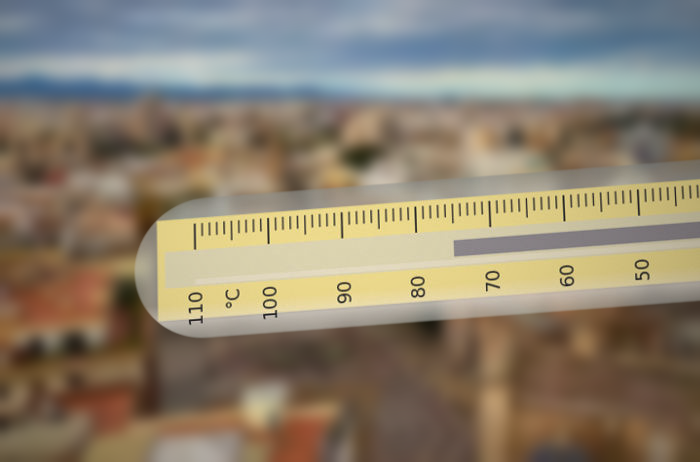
75 °C
